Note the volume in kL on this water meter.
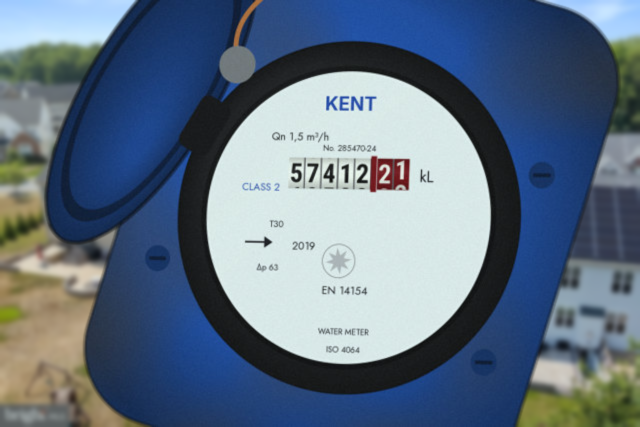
57412.21 kL
